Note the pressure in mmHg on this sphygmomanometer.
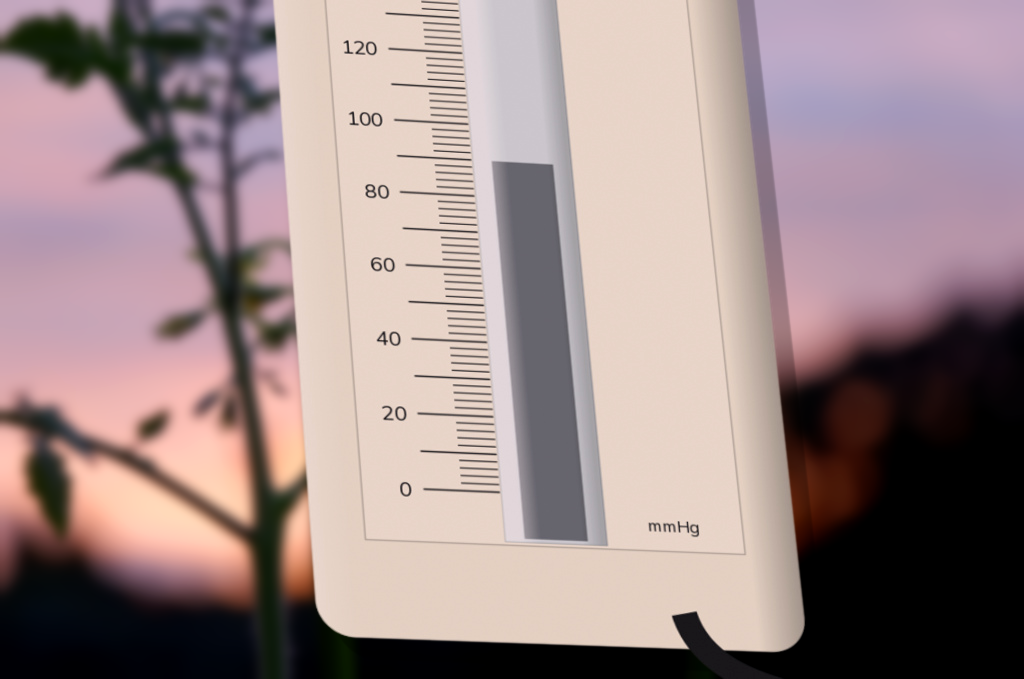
90 mmHg
